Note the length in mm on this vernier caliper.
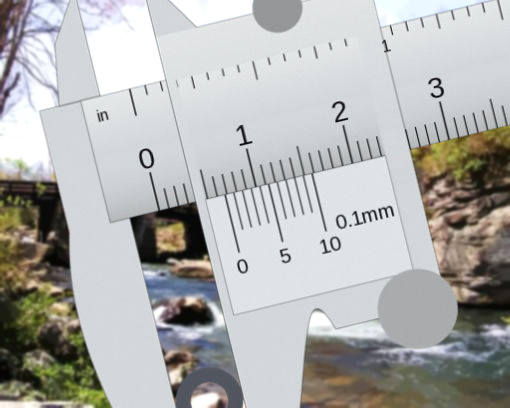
6.8 mm
